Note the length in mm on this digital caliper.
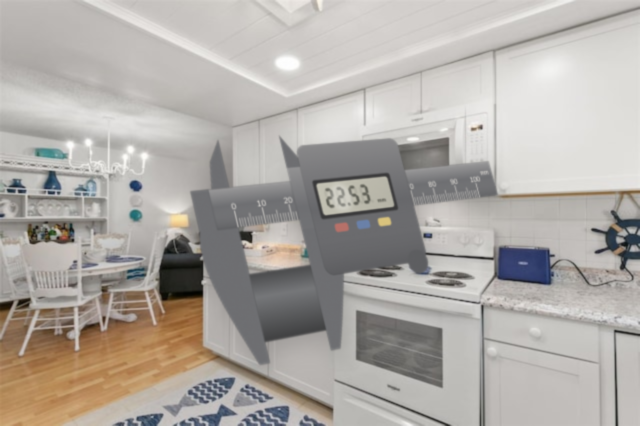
22.53 mm
